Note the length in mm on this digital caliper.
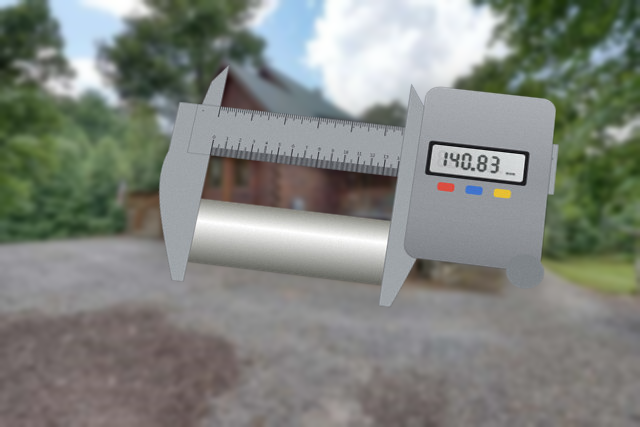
140.83 mm
